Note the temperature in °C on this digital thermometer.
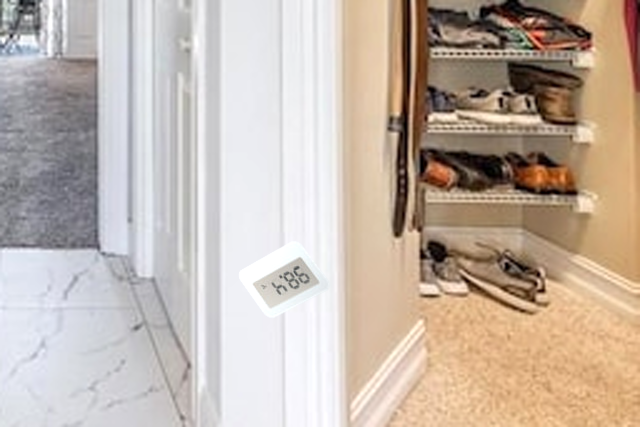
98.4 °C
